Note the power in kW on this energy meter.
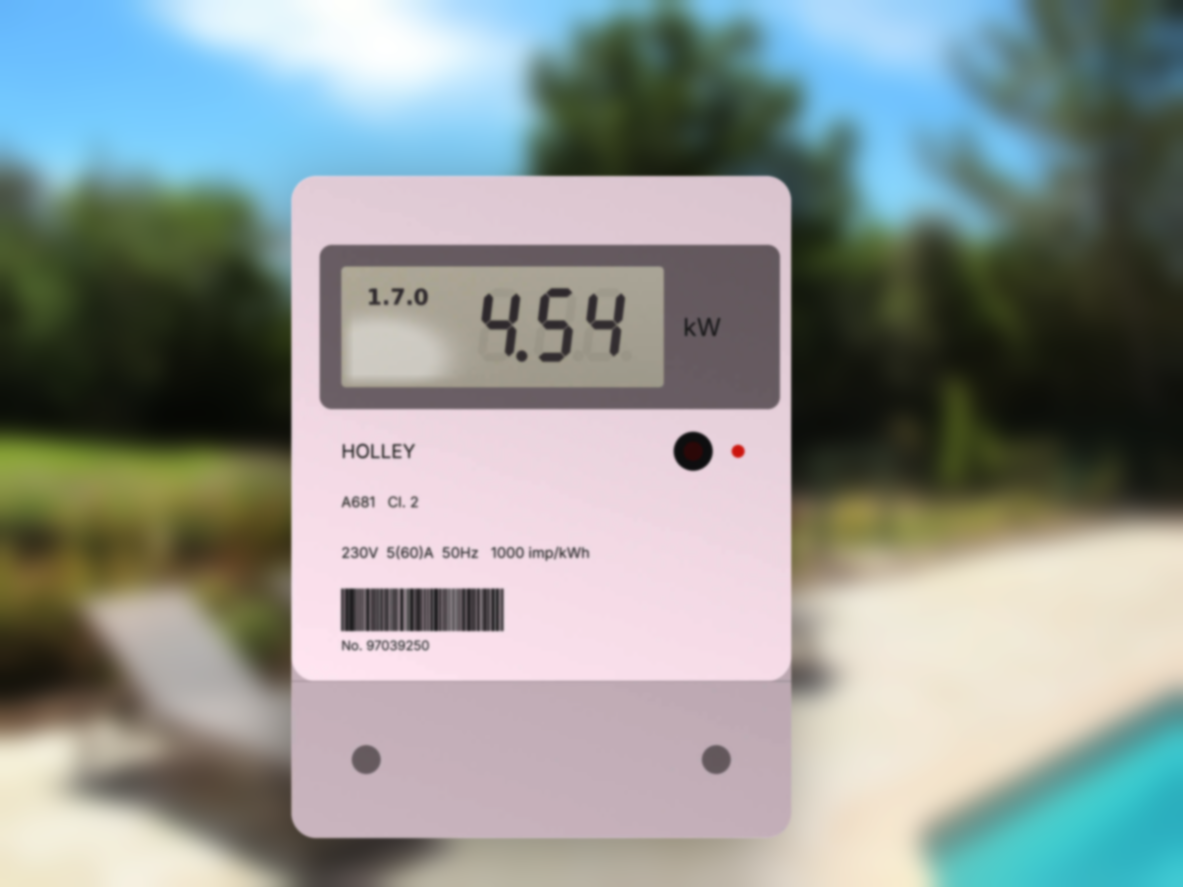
4.54 kW
